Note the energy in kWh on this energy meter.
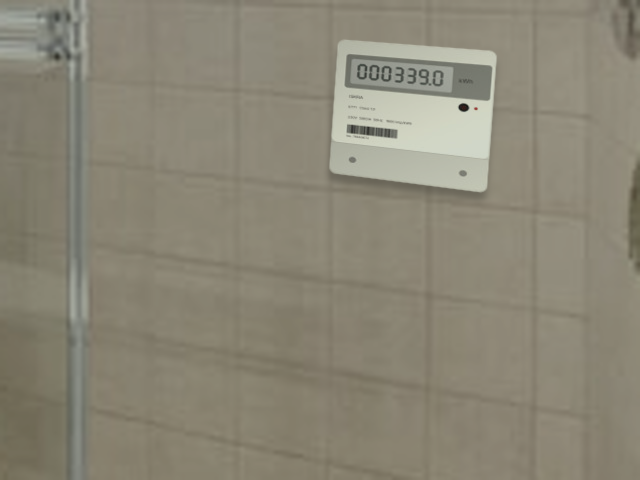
339.0 kWh
